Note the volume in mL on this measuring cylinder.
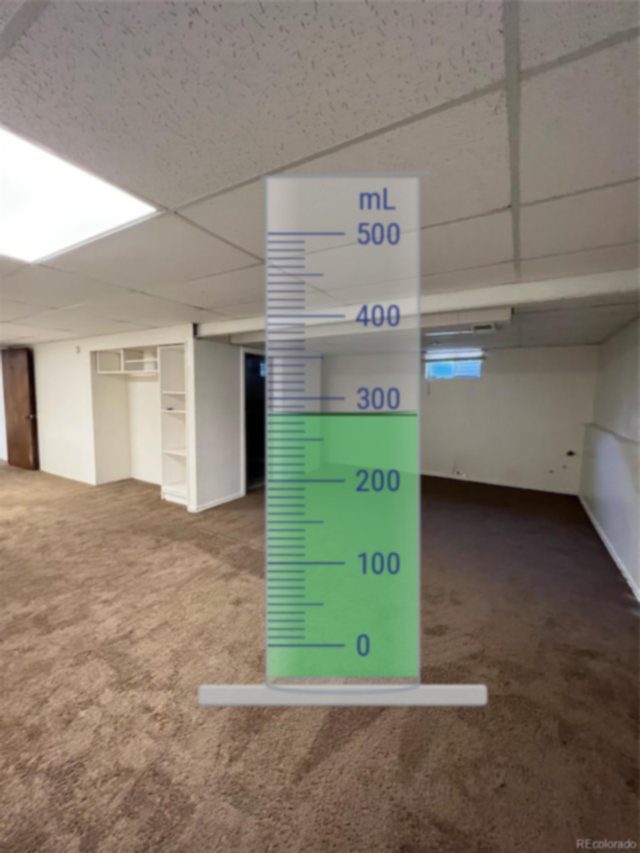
280 mL
